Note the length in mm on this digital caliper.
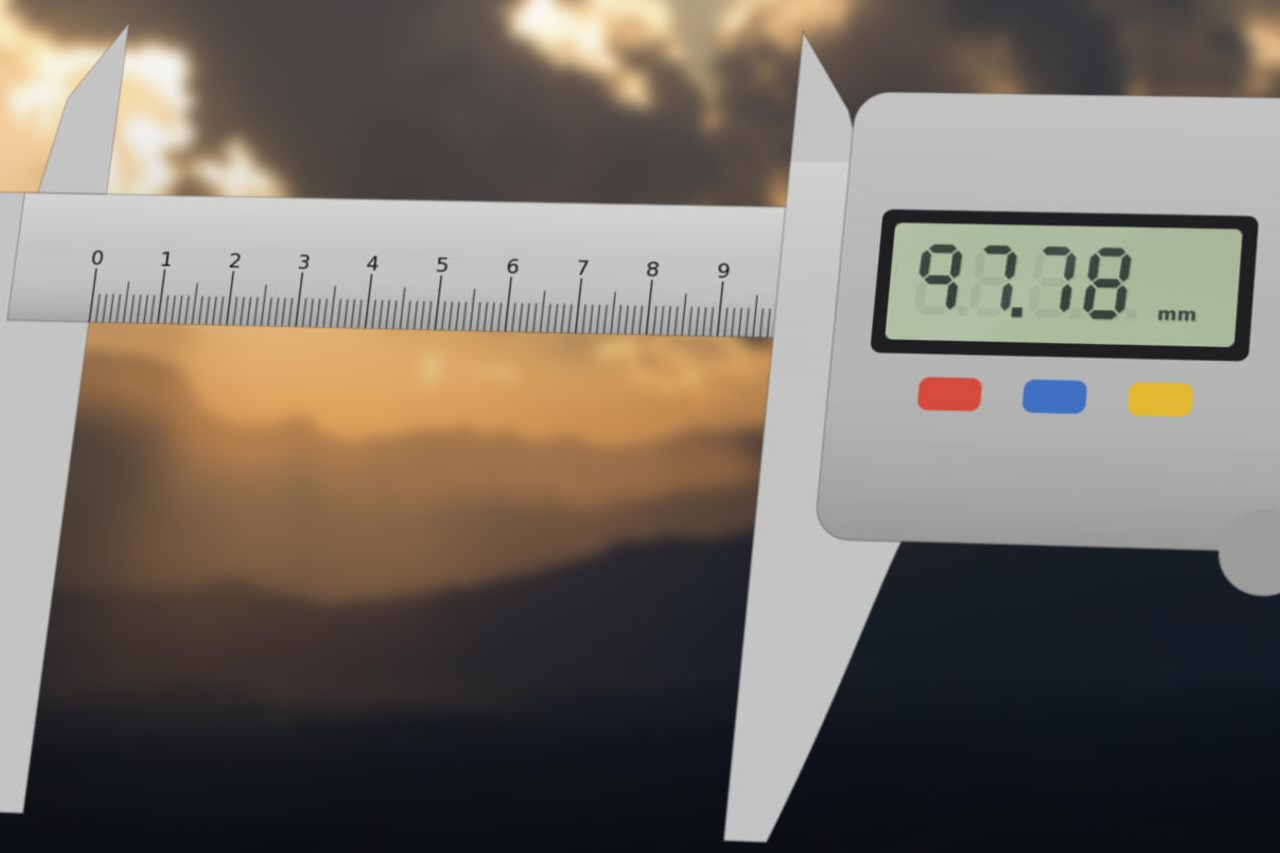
97.78 mm
